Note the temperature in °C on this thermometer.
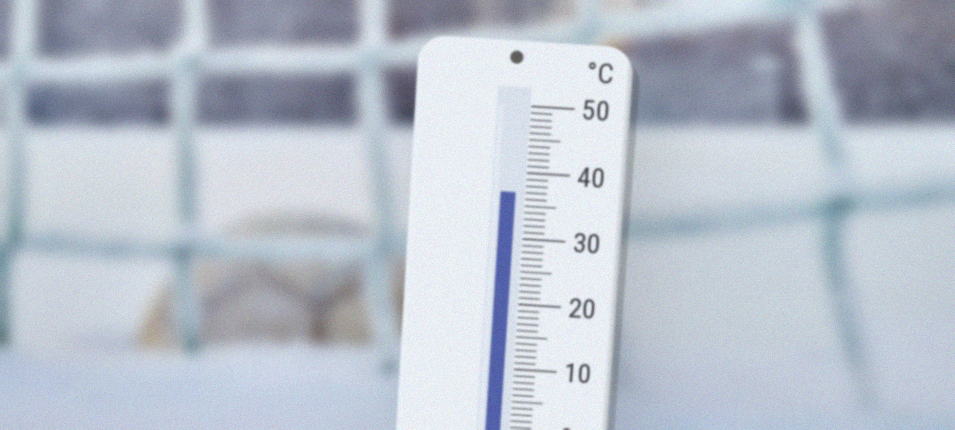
37 °C
